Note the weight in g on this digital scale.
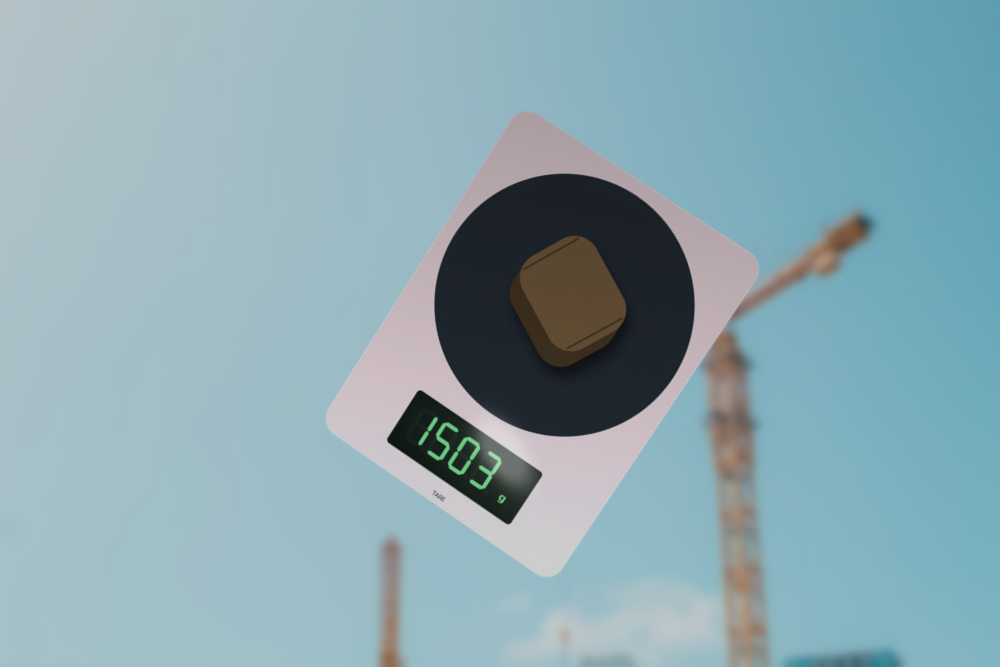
1503 g
